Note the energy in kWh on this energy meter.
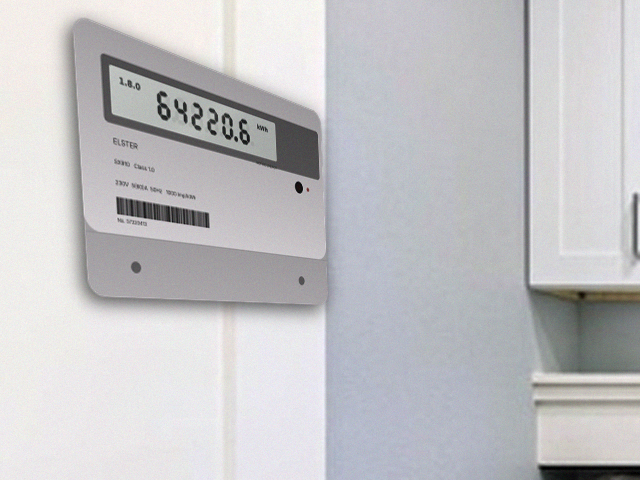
64220.6 kWh
